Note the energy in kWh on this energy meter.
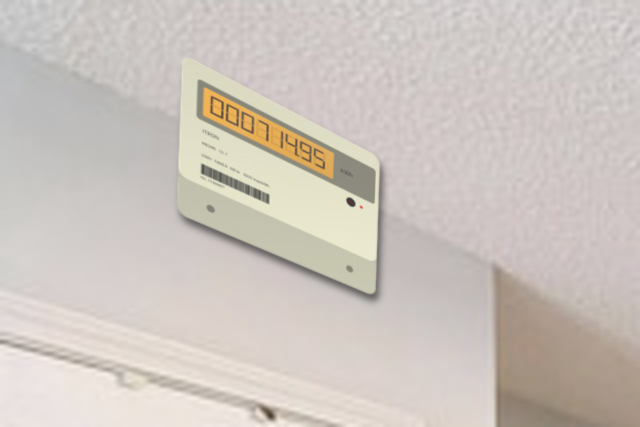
714.95 kWh
